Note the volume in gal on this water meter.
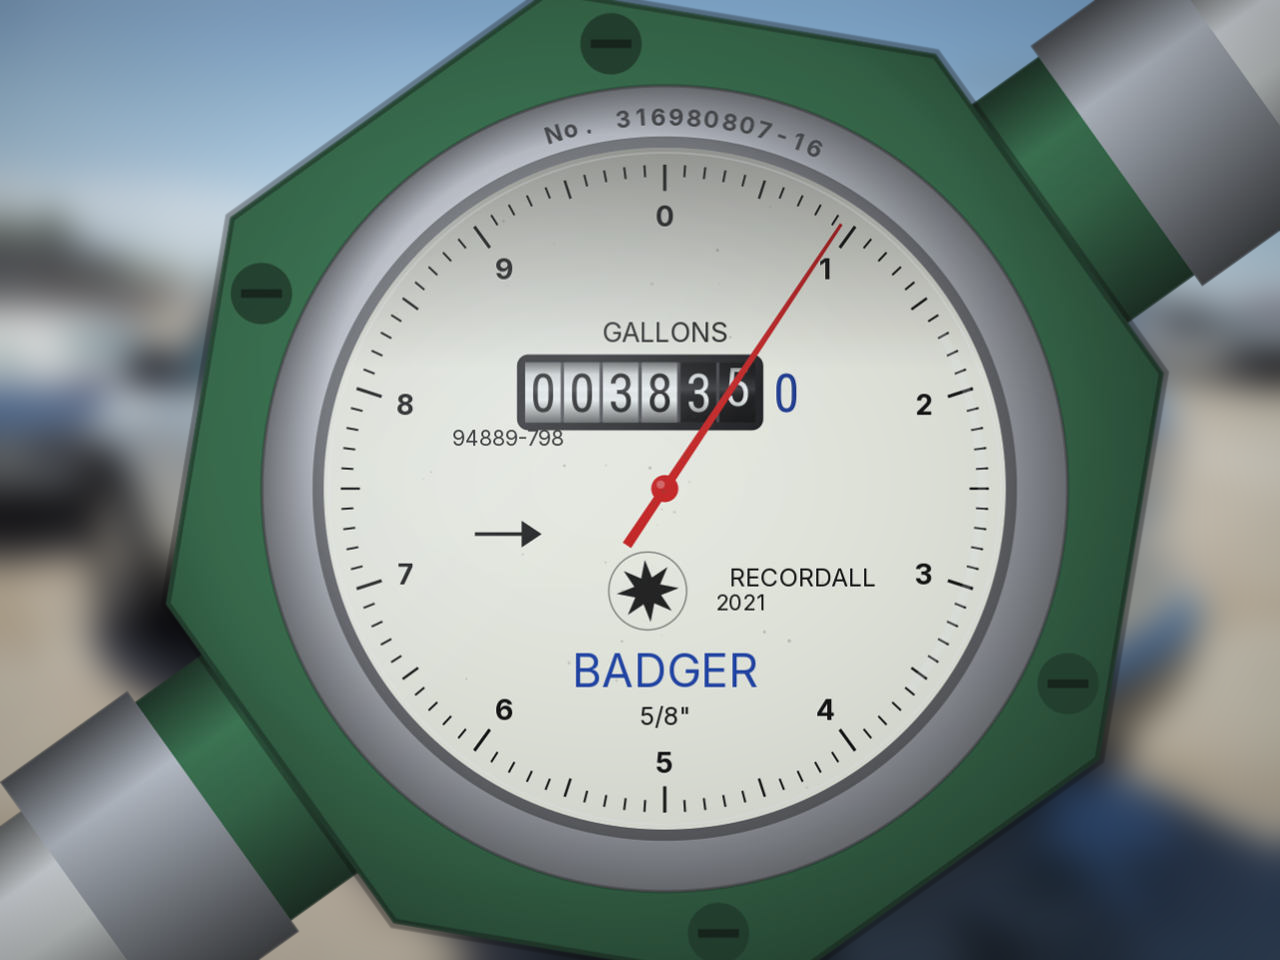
38350.9 gal
